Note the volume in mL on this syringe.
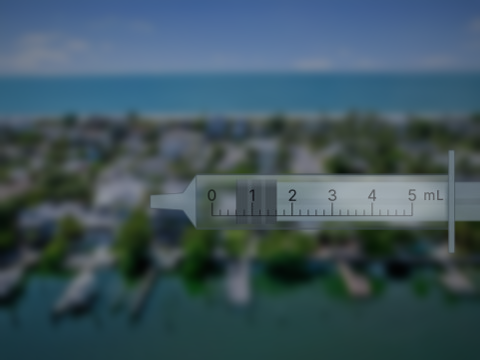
0.6 mL
